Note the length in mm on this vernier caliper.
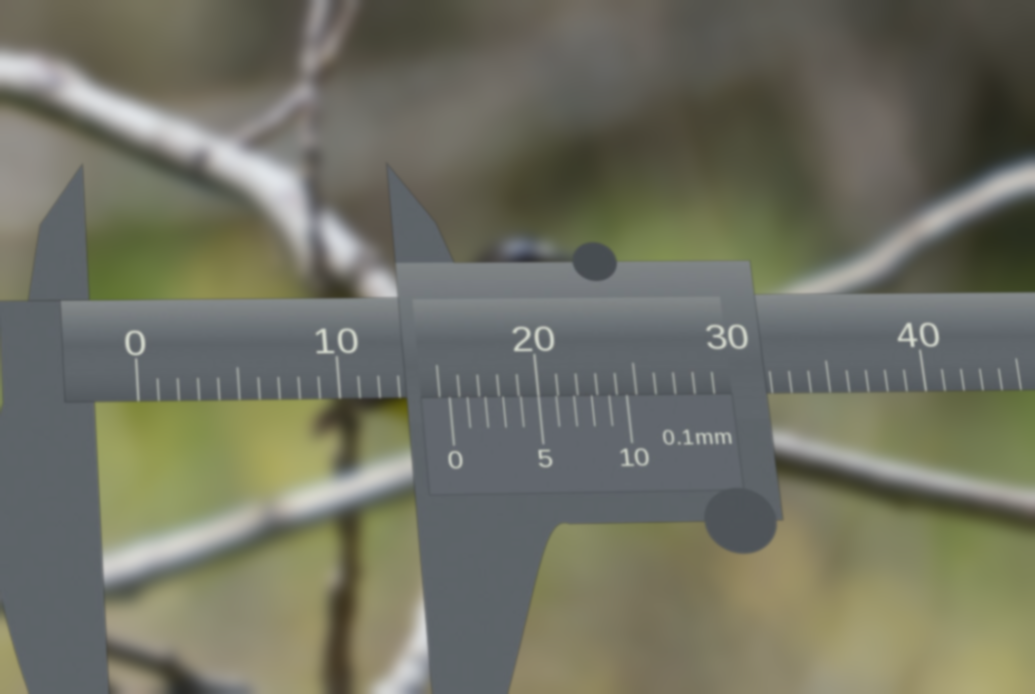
15.5 mm
